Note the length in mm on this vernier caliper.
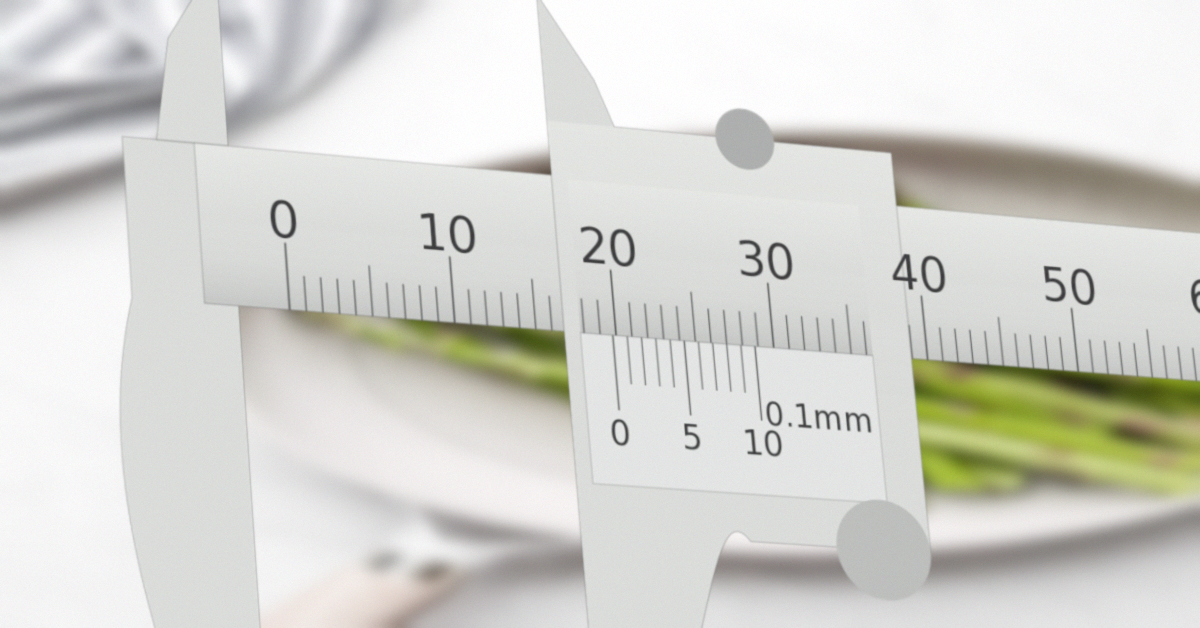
19.8 mm
